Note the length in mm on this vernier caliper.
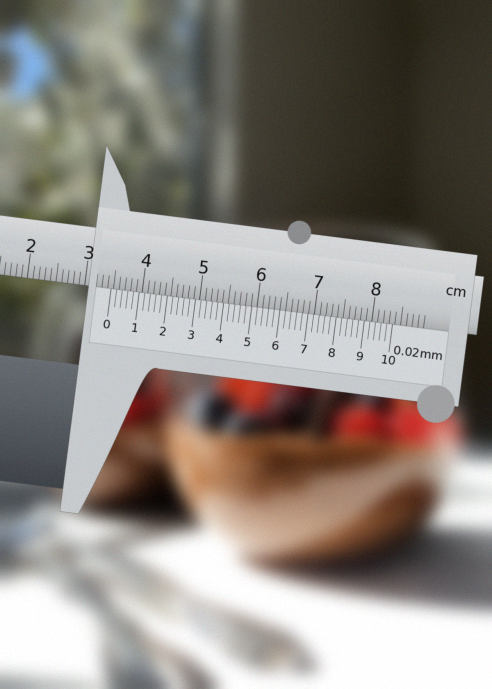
34.6 mm
